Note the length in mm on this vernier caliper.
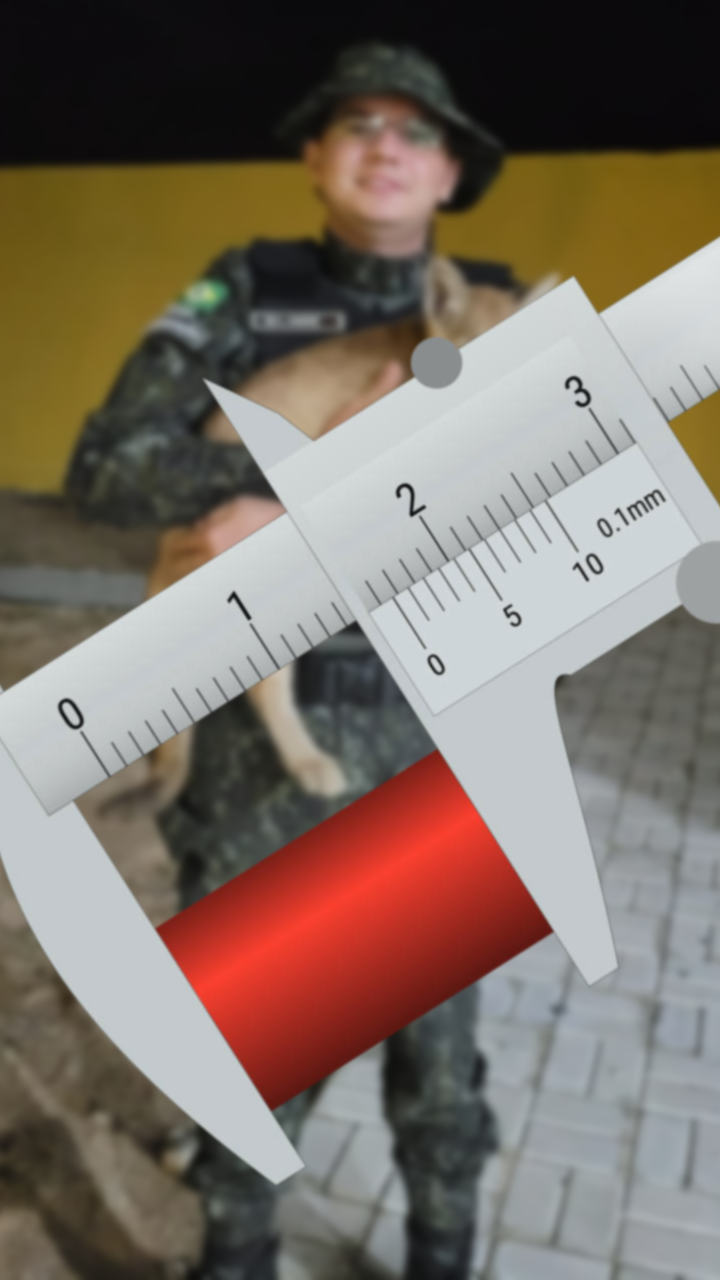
16.7 mm
